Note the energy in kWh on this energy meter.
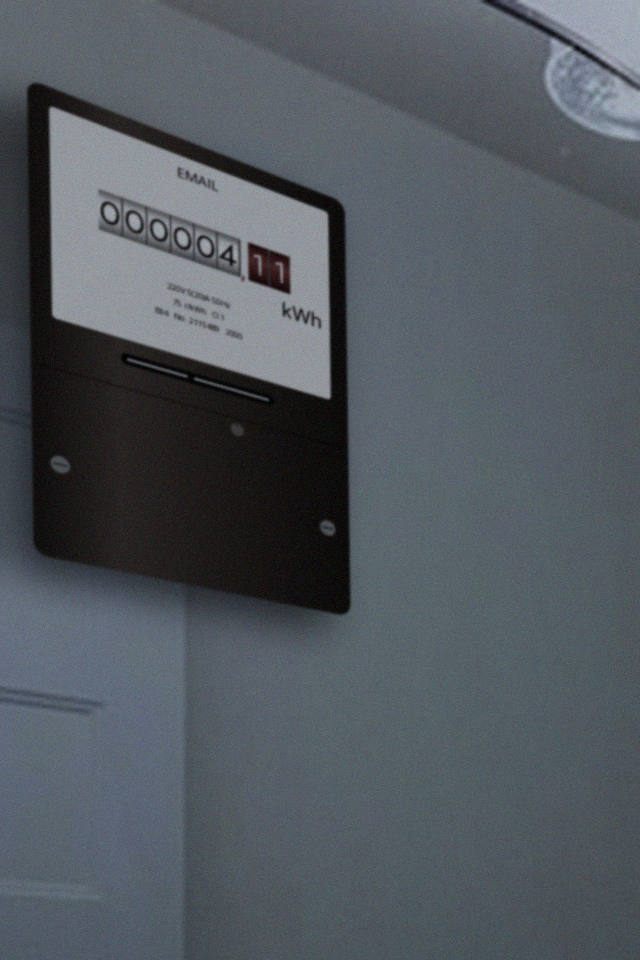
4.11 kWh
